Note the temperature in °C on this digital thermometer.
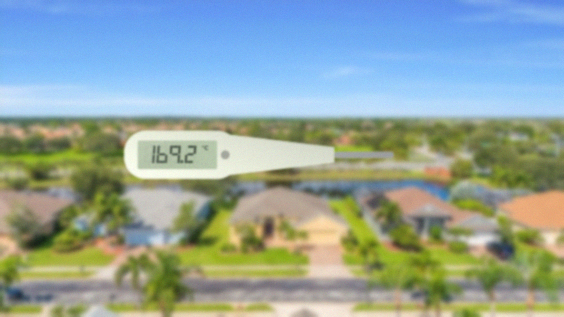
169.2 °C
